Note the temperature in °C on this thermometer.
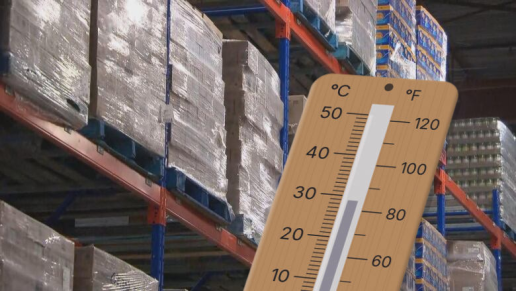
29 °C
